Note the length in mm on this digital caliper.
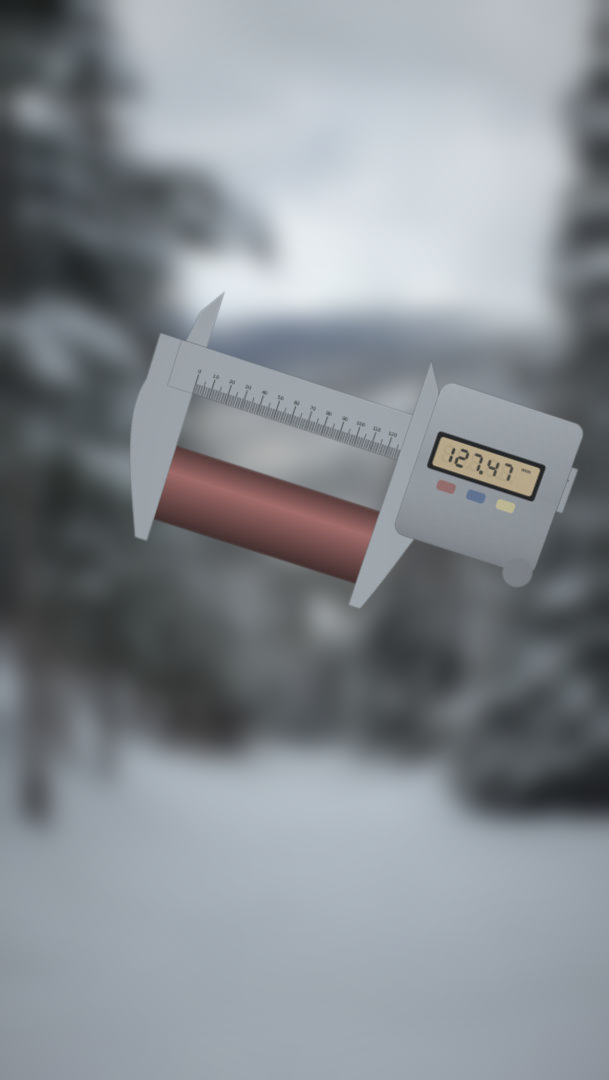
127.47 mm
